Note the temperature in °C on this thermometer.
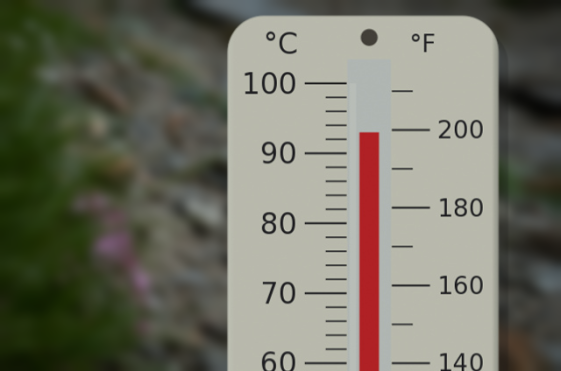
93 °C
